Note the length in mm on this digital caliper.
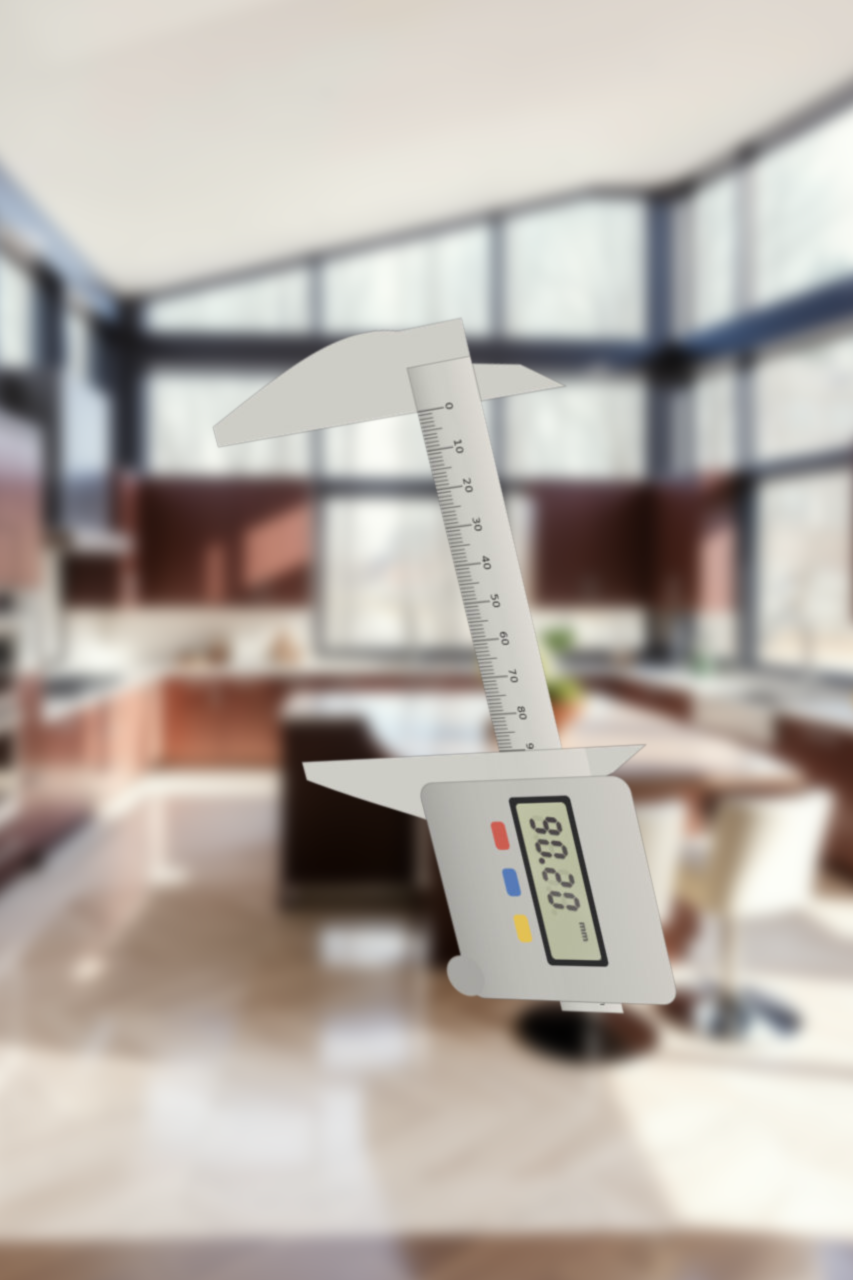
90.20 mm
